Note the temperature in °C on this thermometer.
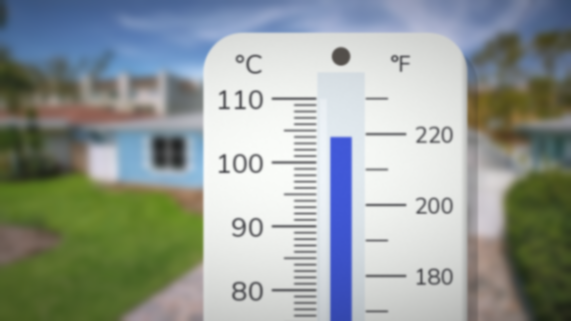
104 °C
